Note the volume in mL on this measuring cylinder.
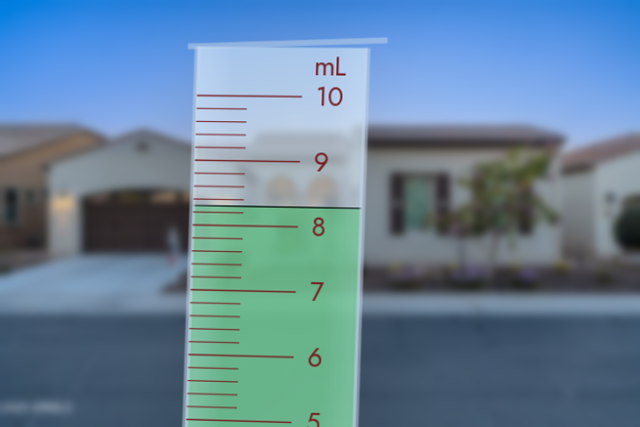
8.3 mL
